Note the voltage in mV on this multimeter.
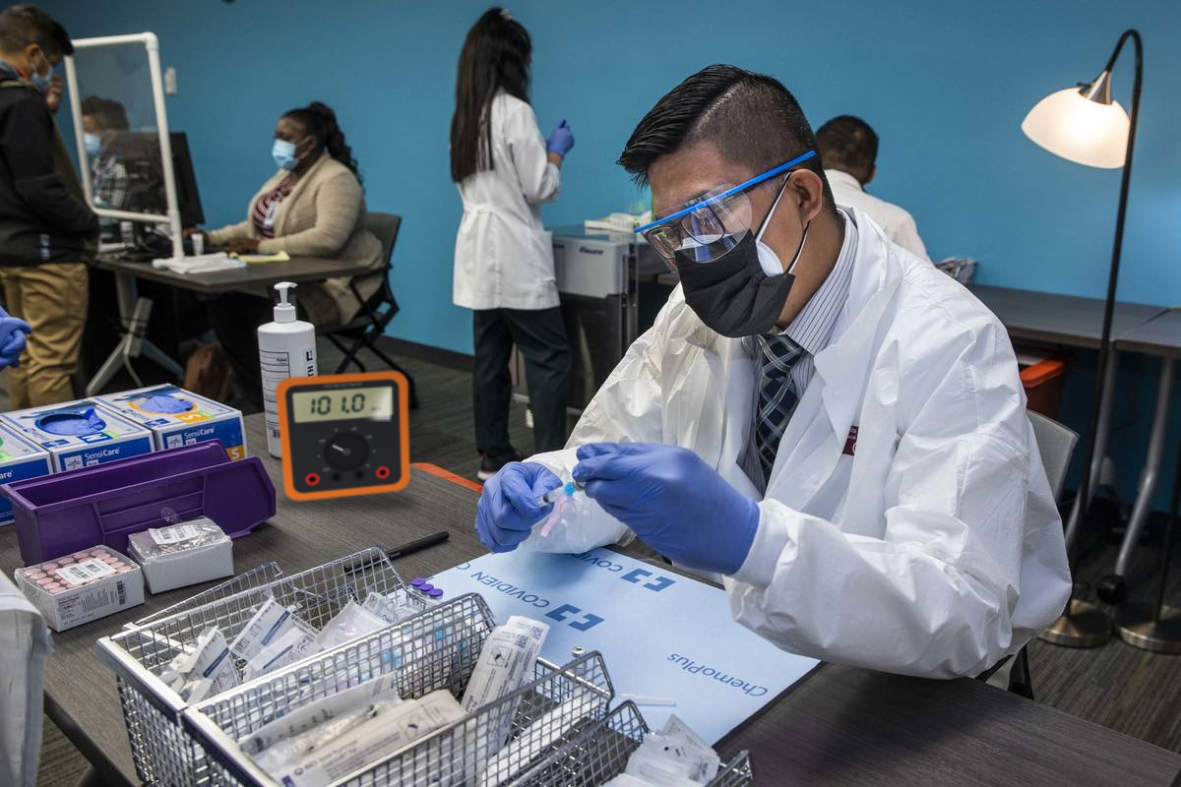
101.0 mV
